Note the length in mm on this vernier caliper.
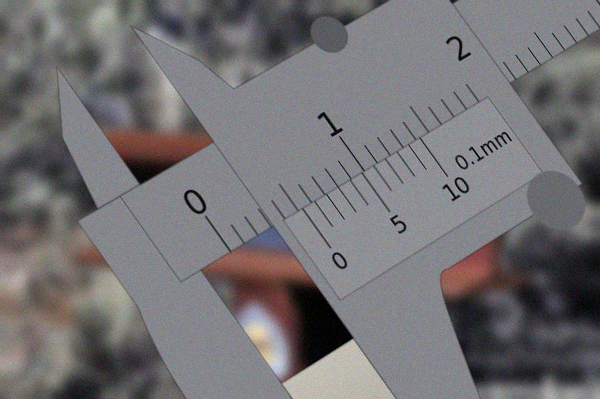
5.3 mm
